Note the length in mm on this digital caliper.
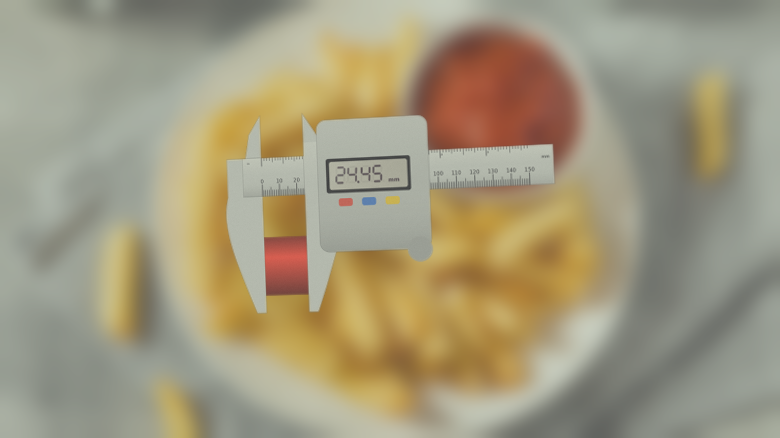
24.45 mm
